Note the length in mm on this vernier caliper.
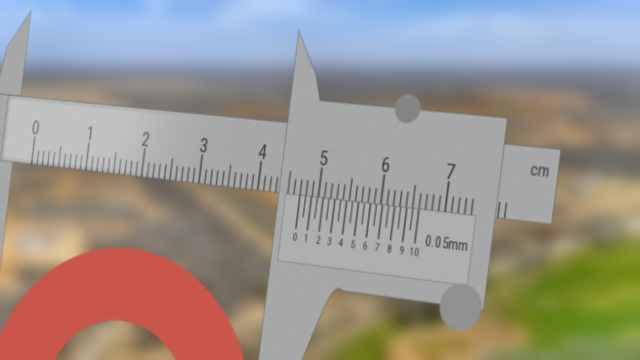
47.0 mm
